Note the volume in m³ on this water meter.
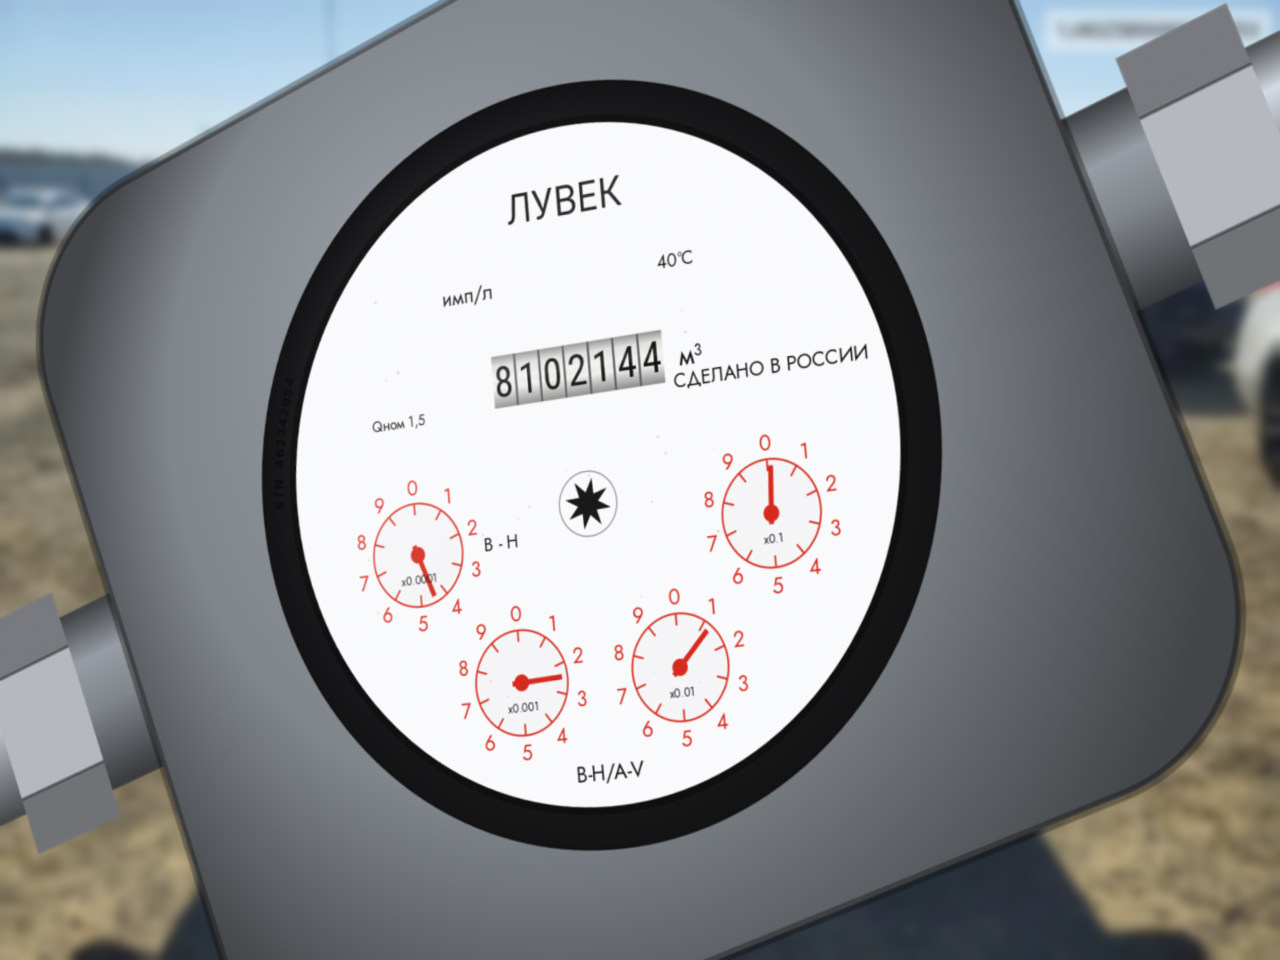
8102144.0124 m³
